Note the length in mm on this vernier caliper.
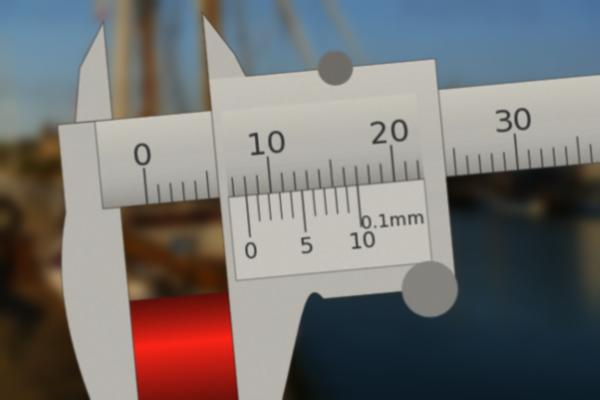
8.0 mm
